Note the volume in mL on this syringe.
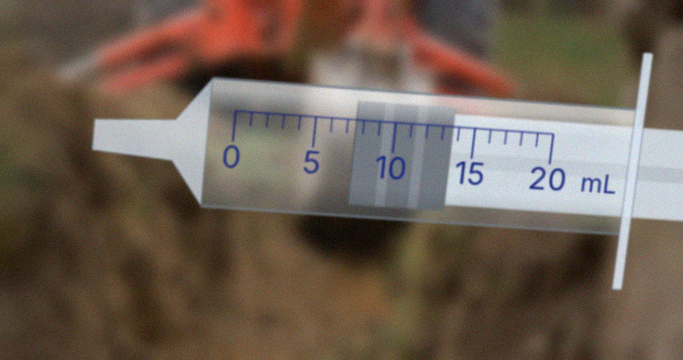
7.5 mL
